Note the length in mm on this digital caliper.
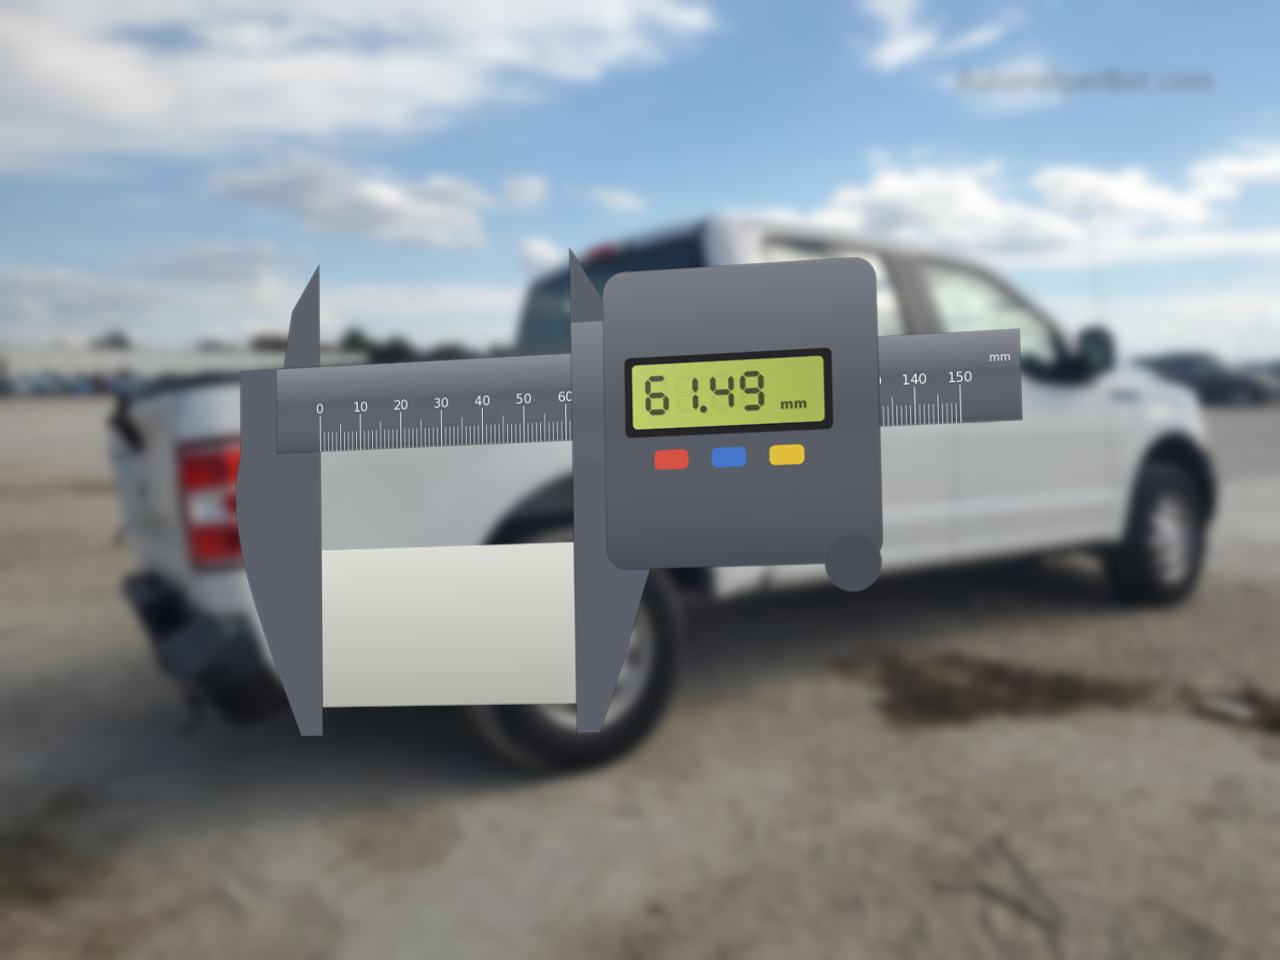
61.49 mm
